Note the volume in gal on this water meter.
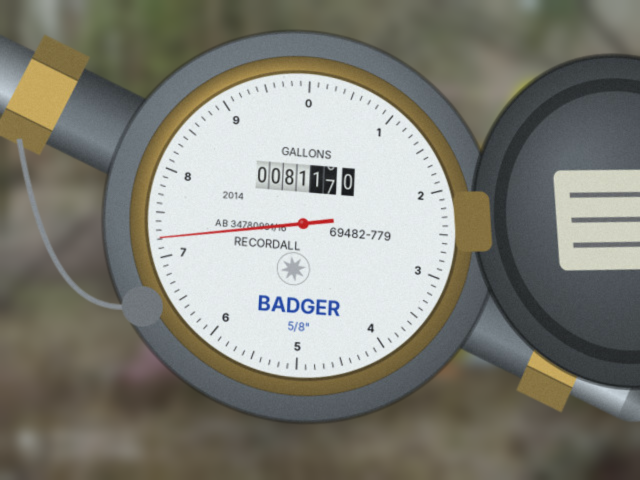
81167.2 gal
